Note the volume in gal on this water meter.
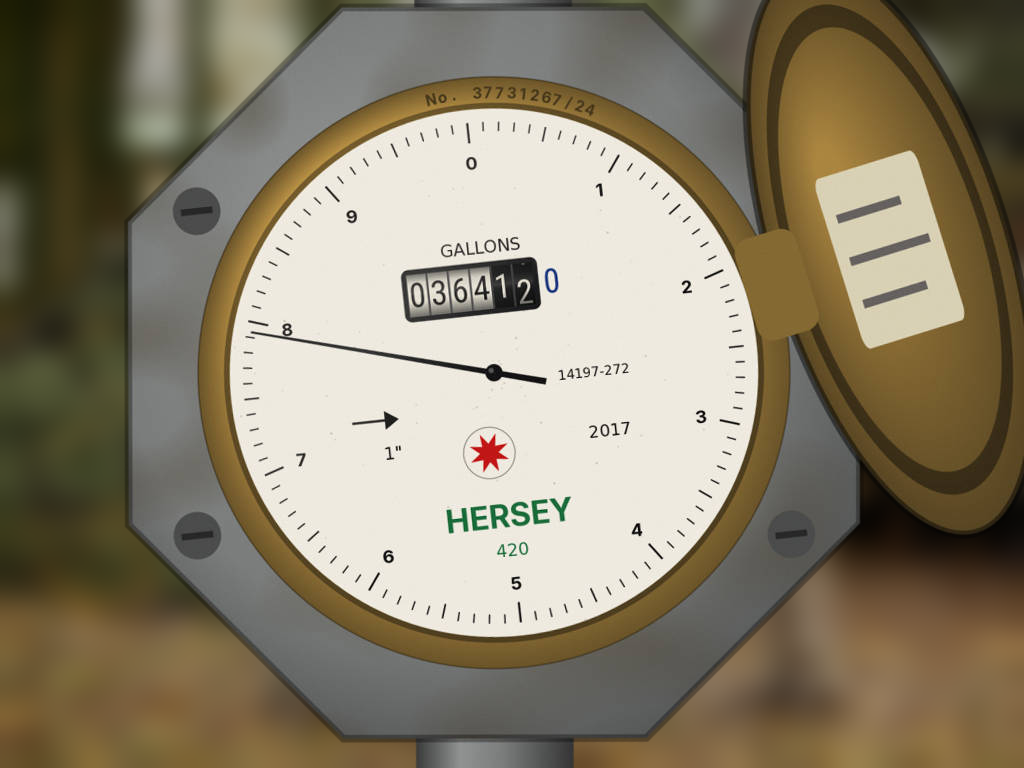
364117.9 gal
